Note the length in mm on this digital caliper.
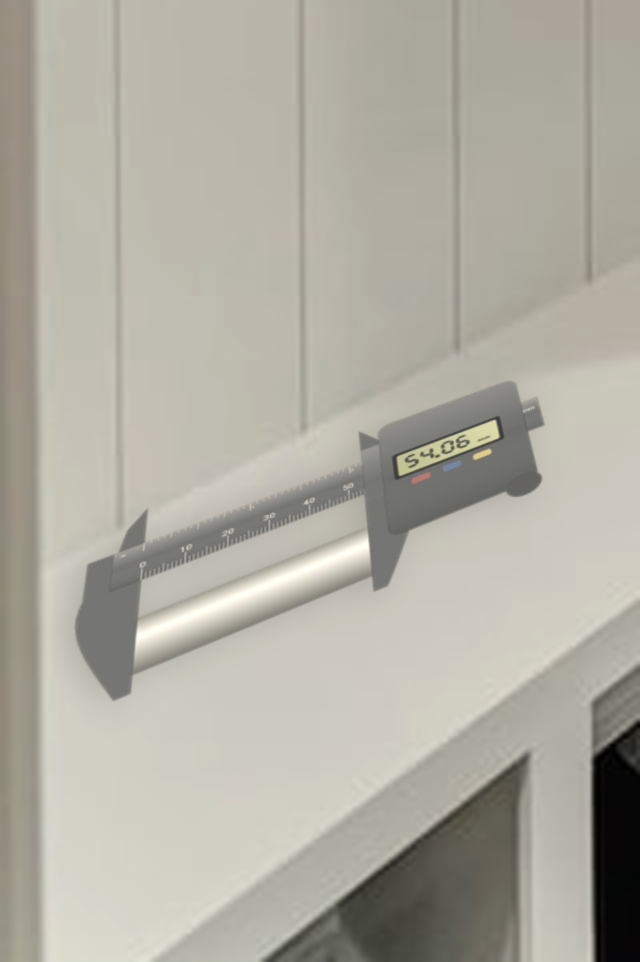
54.06 mm
